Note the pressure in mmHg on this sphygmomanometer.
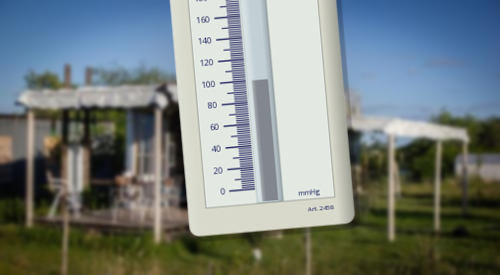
100 mmHg
